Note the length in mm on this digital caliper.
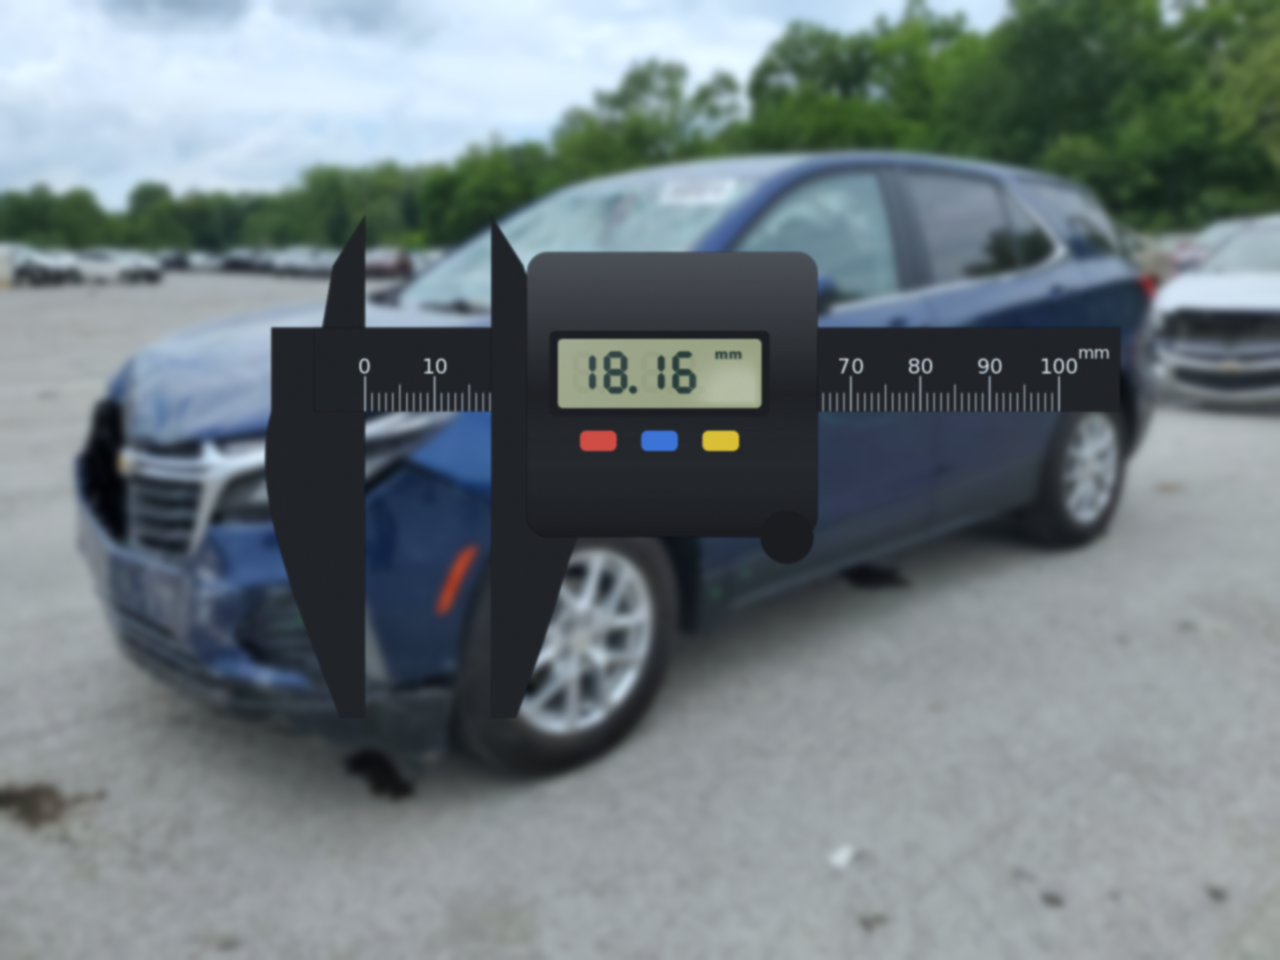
18.16 mm
